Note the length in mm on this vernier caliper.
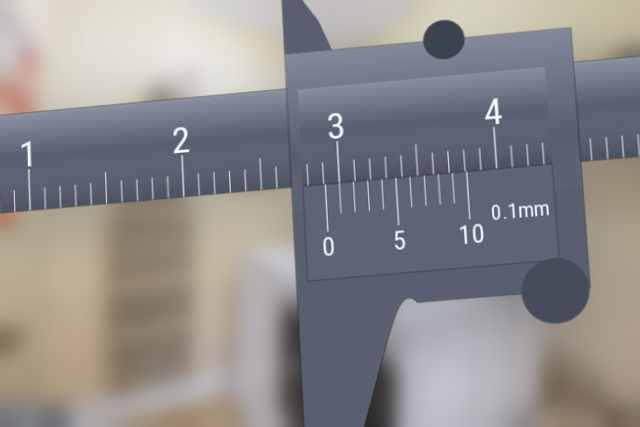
29.1 mm
